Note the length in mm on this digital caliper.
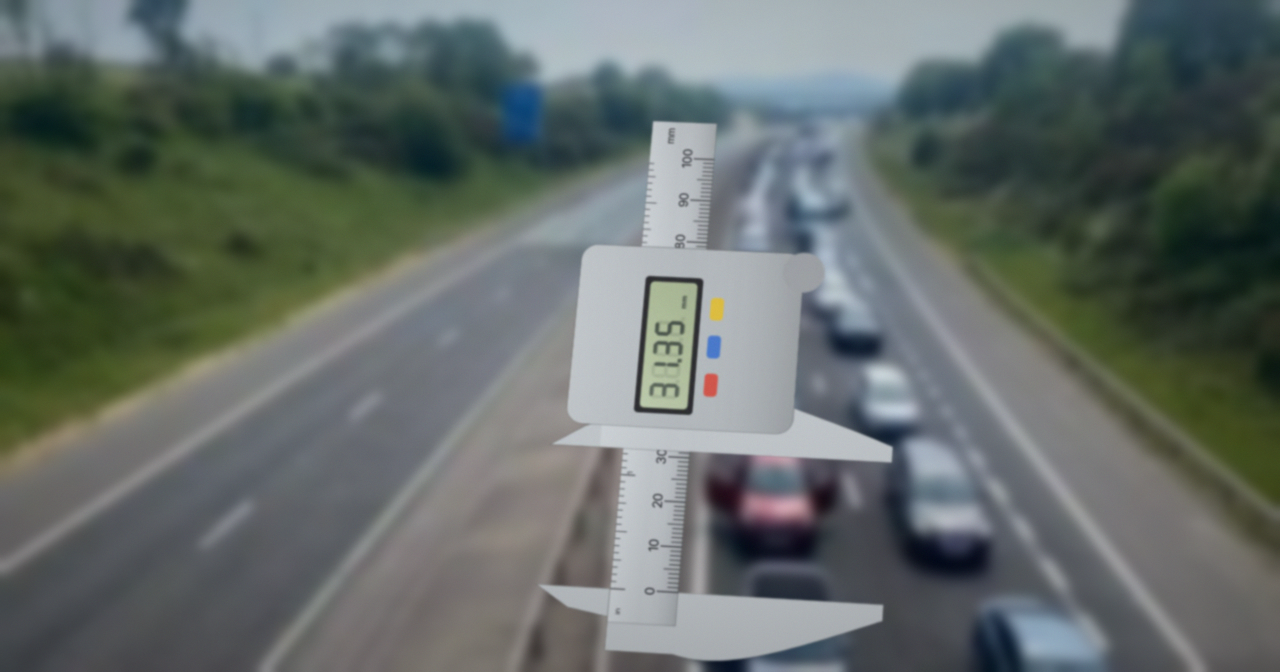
31.35 mm
